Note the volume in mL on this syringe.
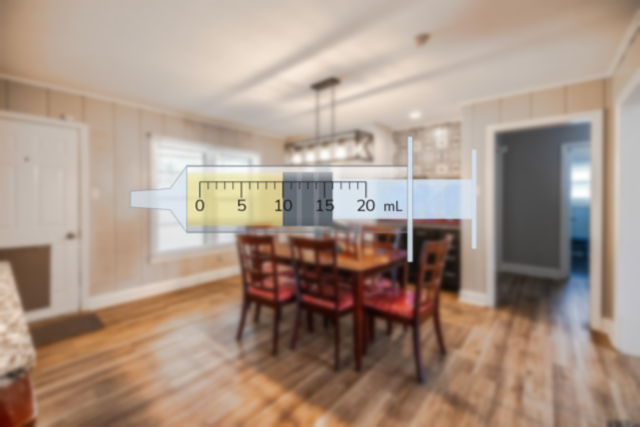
10 mL
